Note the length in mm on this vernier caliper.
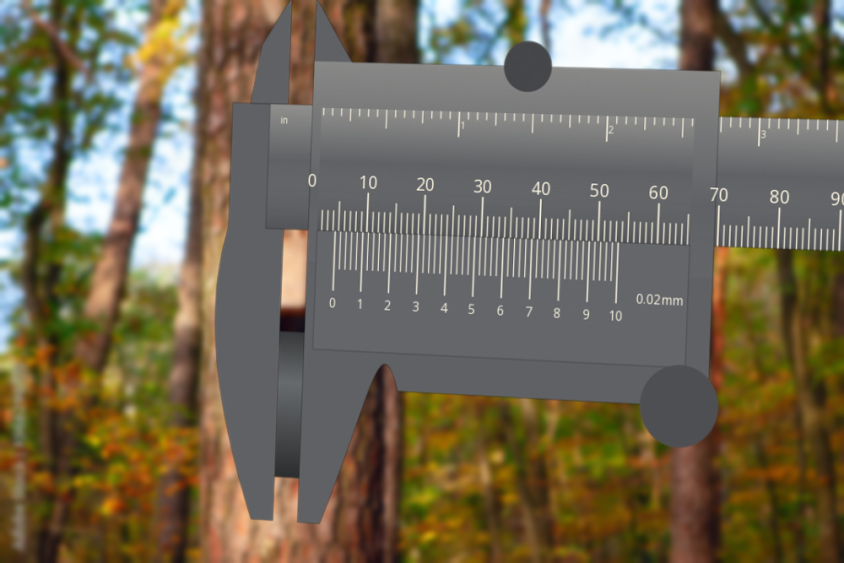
4.4 mm
